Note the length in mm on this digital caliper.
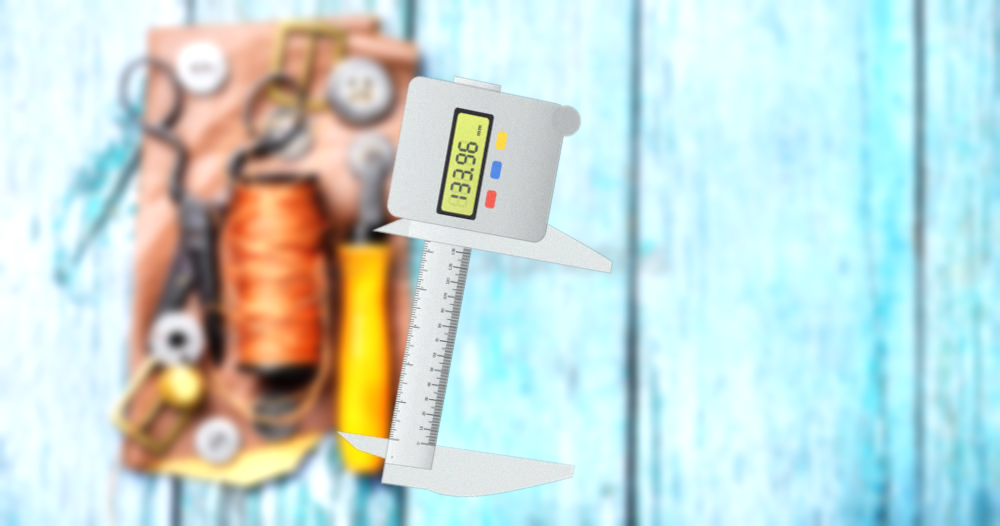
133.96 mm
